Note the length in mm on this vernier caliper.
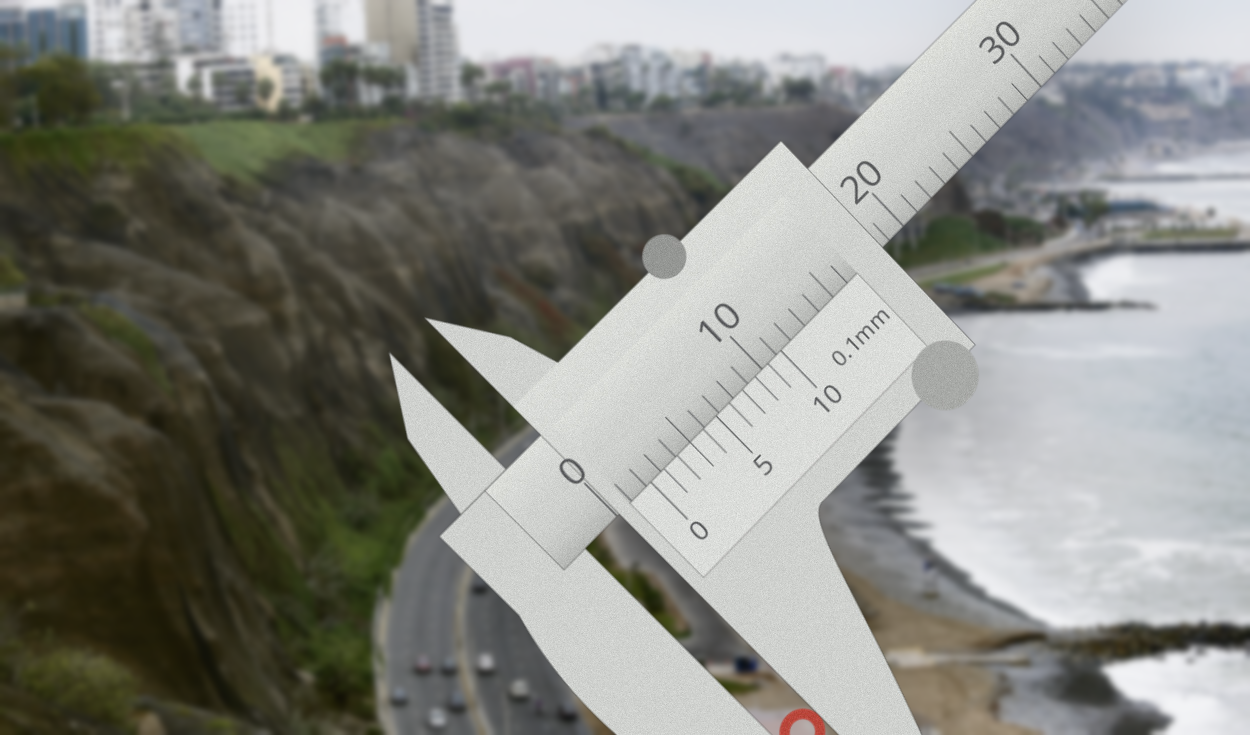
2.3 mm
